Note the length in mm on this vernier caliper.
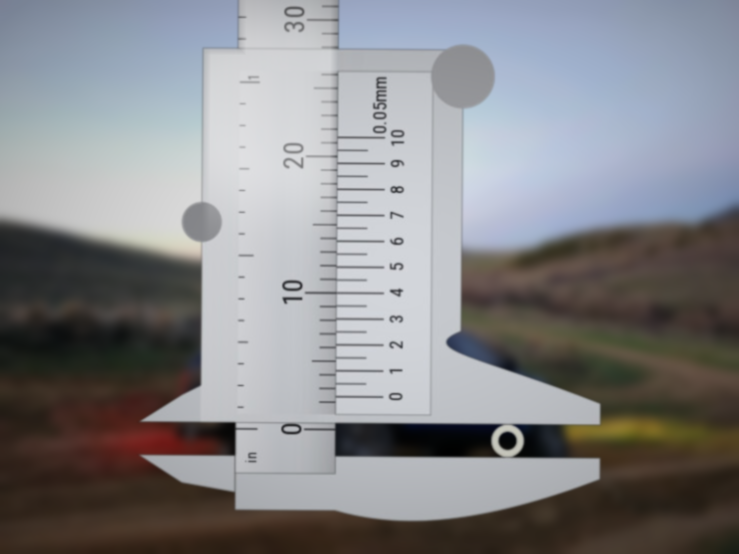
2.4 mm
